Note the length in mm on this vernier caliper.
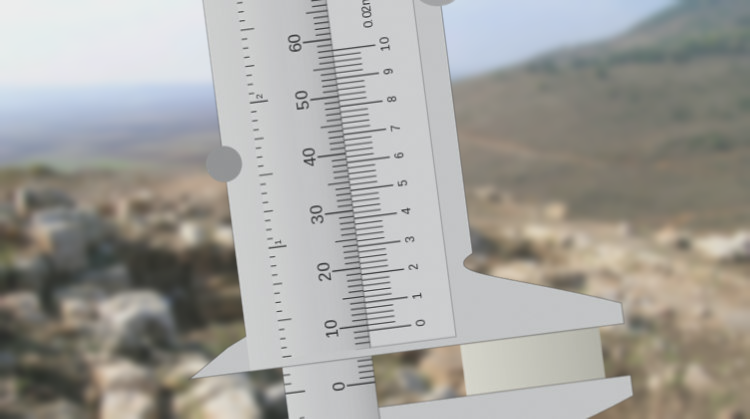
9.0 mm
